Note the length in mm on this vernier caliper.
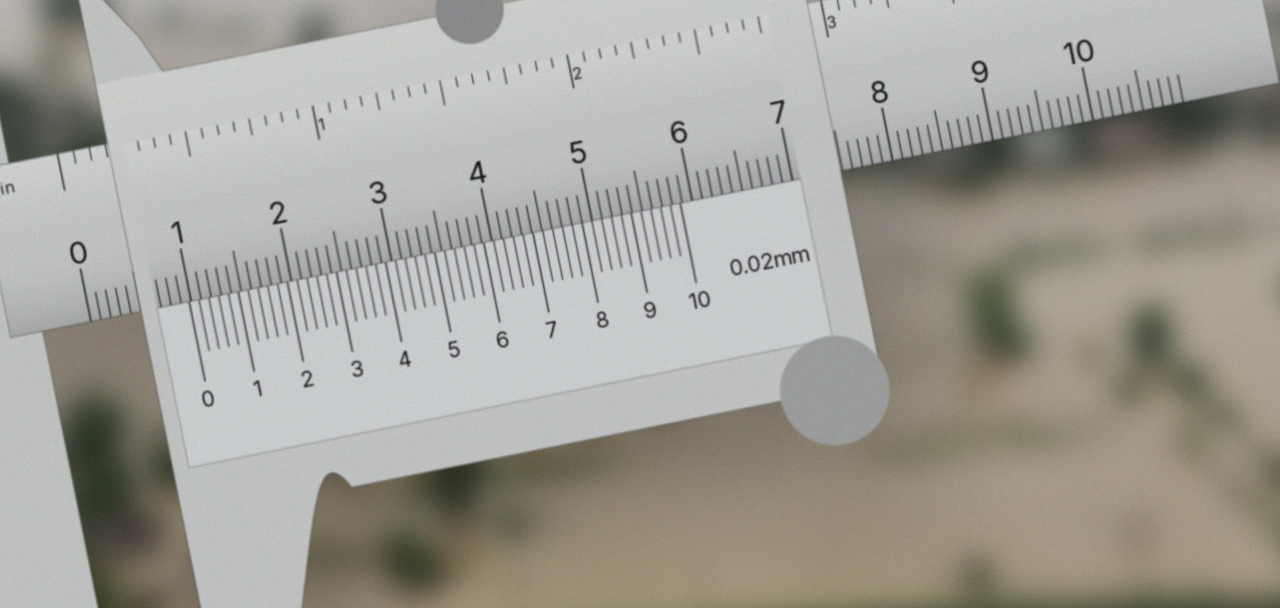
9.8 mm
